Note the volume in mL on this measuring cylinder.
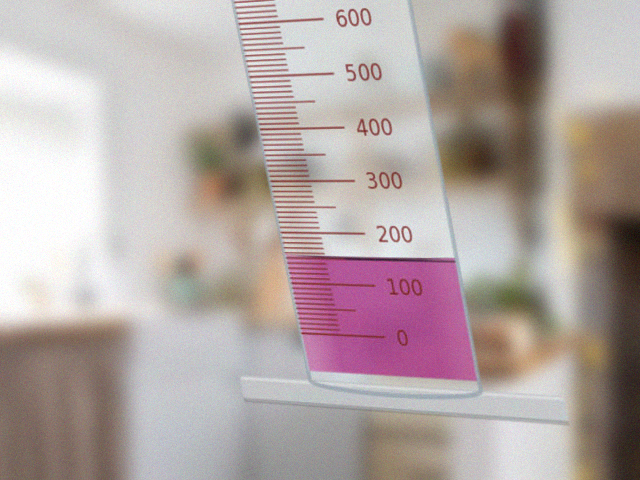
150 mL
